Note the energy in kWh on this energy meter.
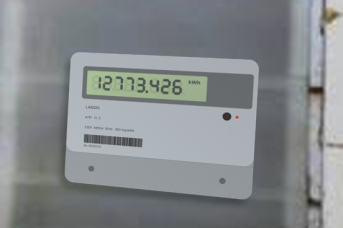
12773.426 kWh
